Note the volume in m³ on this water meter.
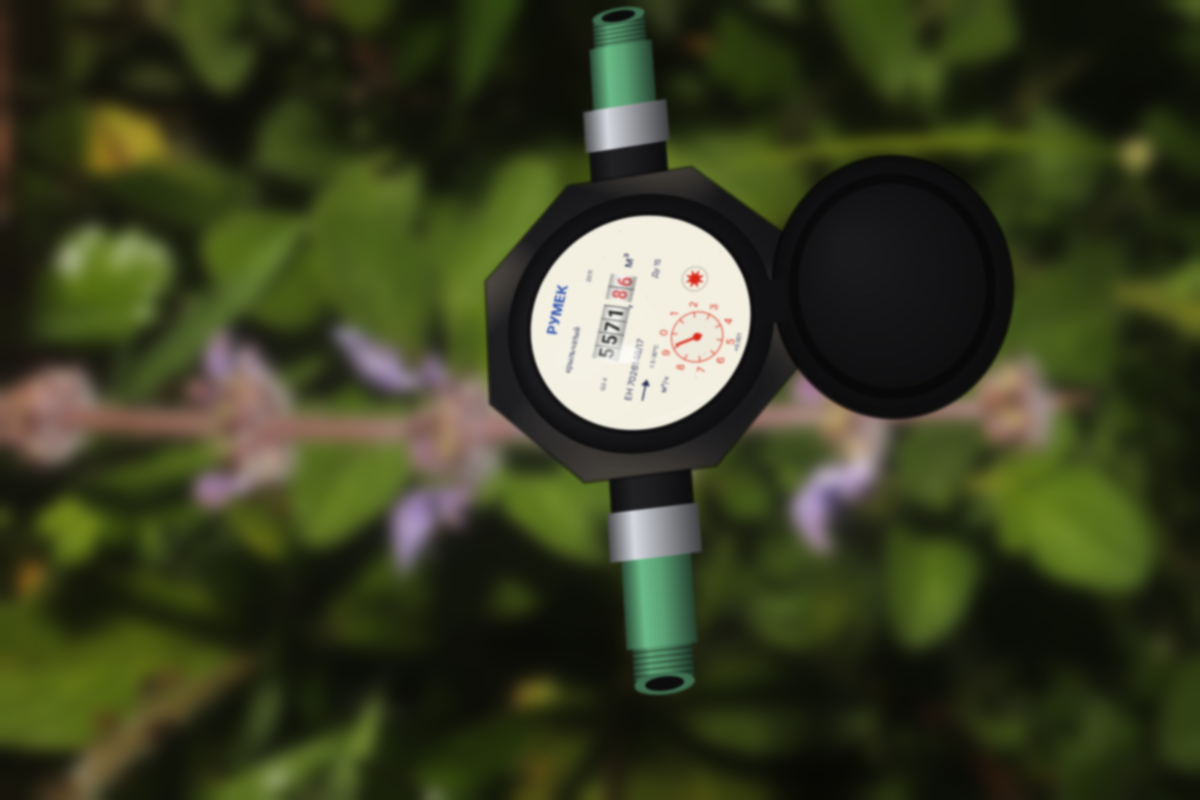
5571.859 m³
